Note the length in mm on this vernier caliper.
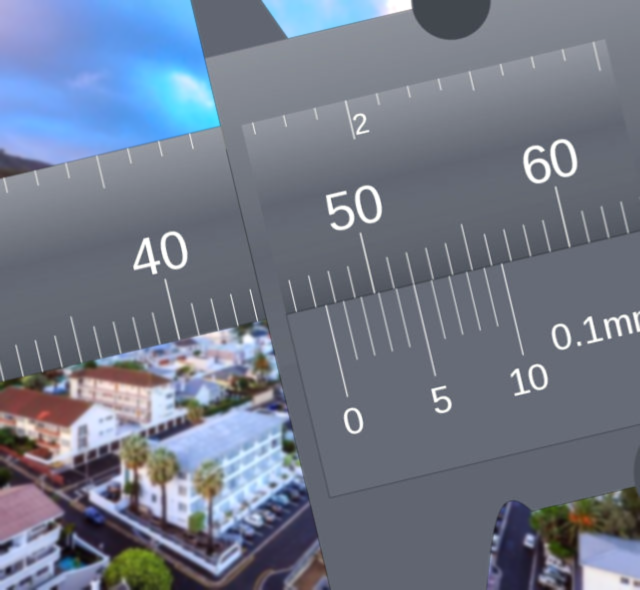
47.5 mm
